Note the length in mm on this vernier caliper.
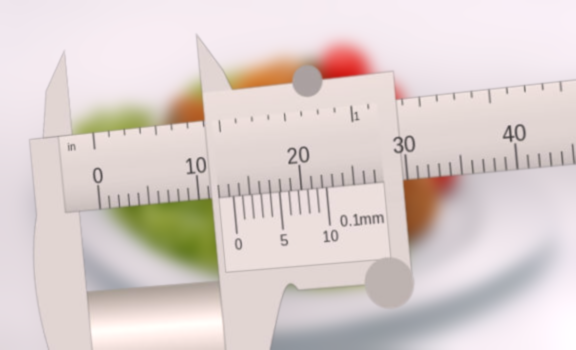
13.4 mm
